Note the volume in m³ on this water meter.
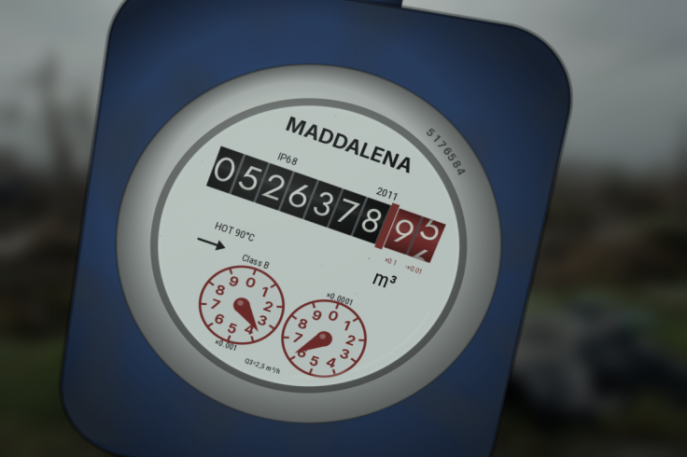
526378.9536 m³
